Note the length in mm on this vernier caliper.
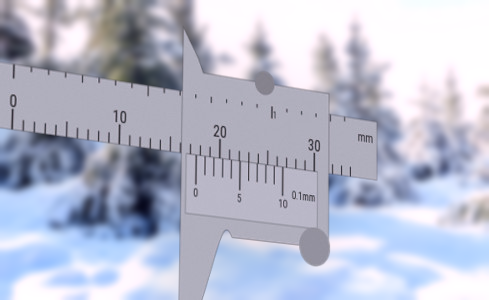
17.6 mm
